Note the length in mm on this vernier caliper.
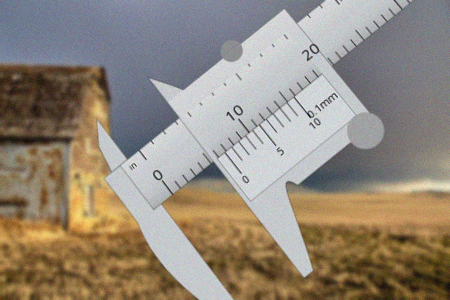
6.8 mm
